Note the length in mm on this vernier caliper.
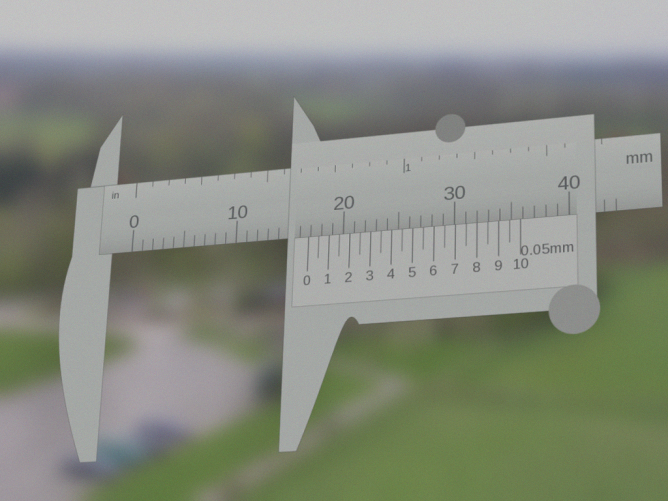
16.8 mm
